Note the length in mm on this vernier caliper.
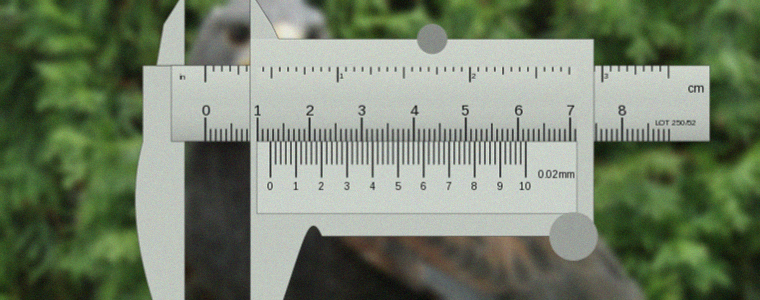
12.5 mm
